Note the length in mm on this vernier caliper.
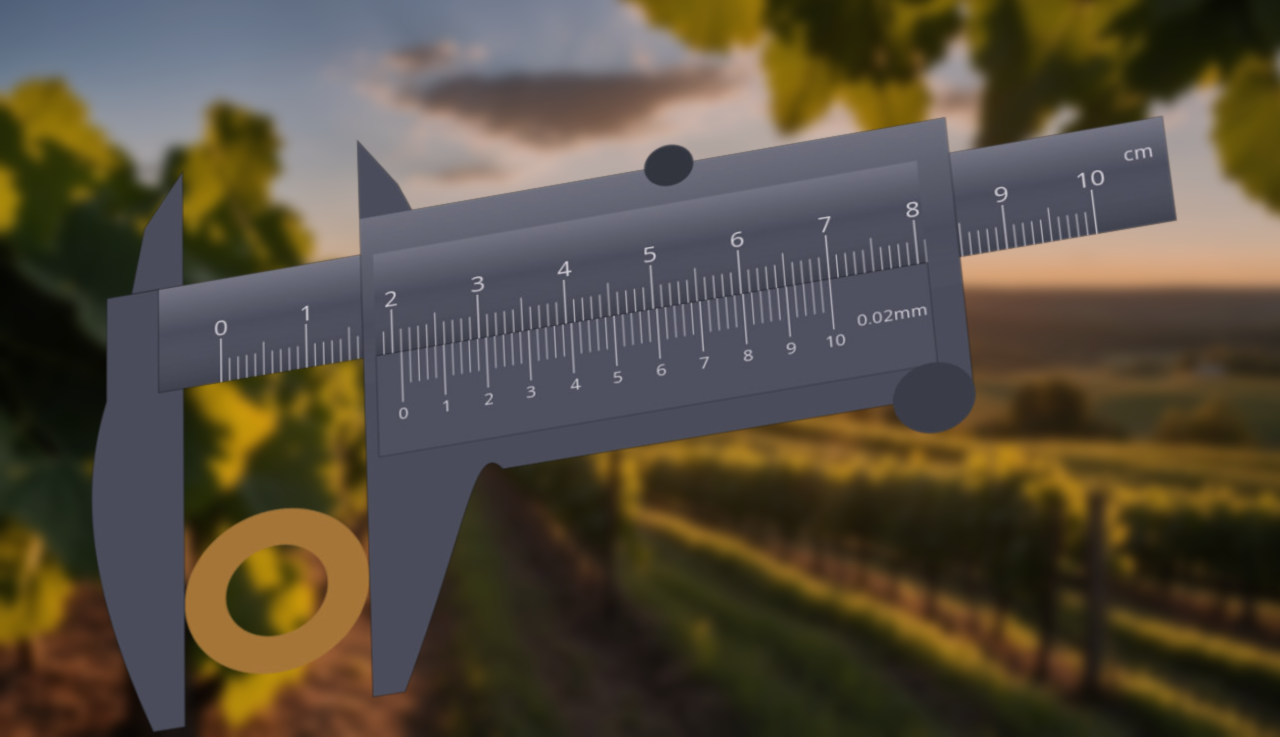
21.0 mm
